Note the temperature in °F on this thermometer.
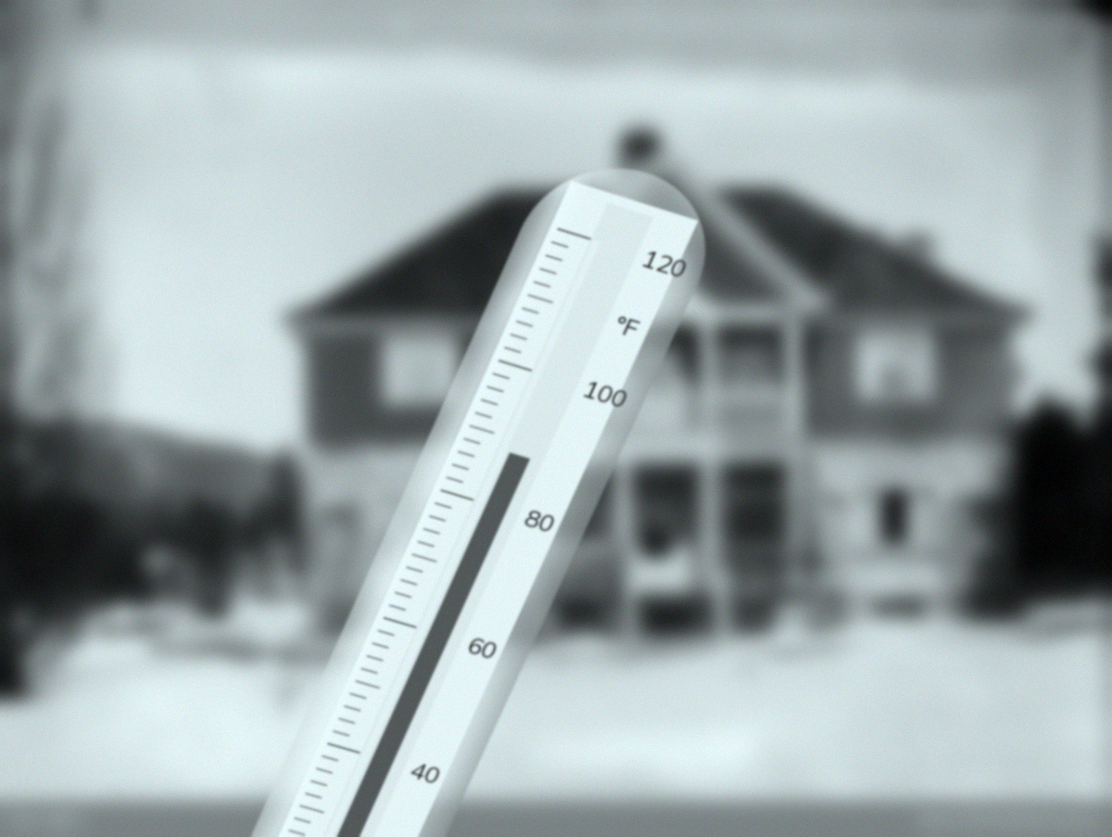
88 °F
